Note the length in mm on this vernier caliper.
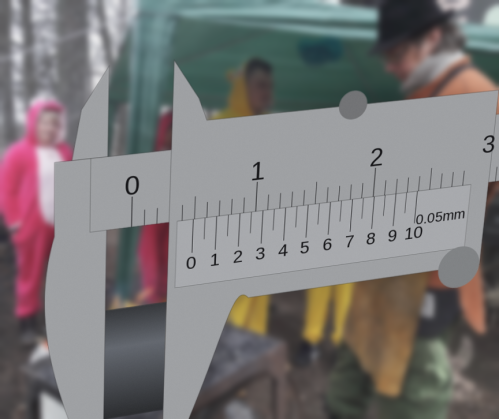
4.9 mm
